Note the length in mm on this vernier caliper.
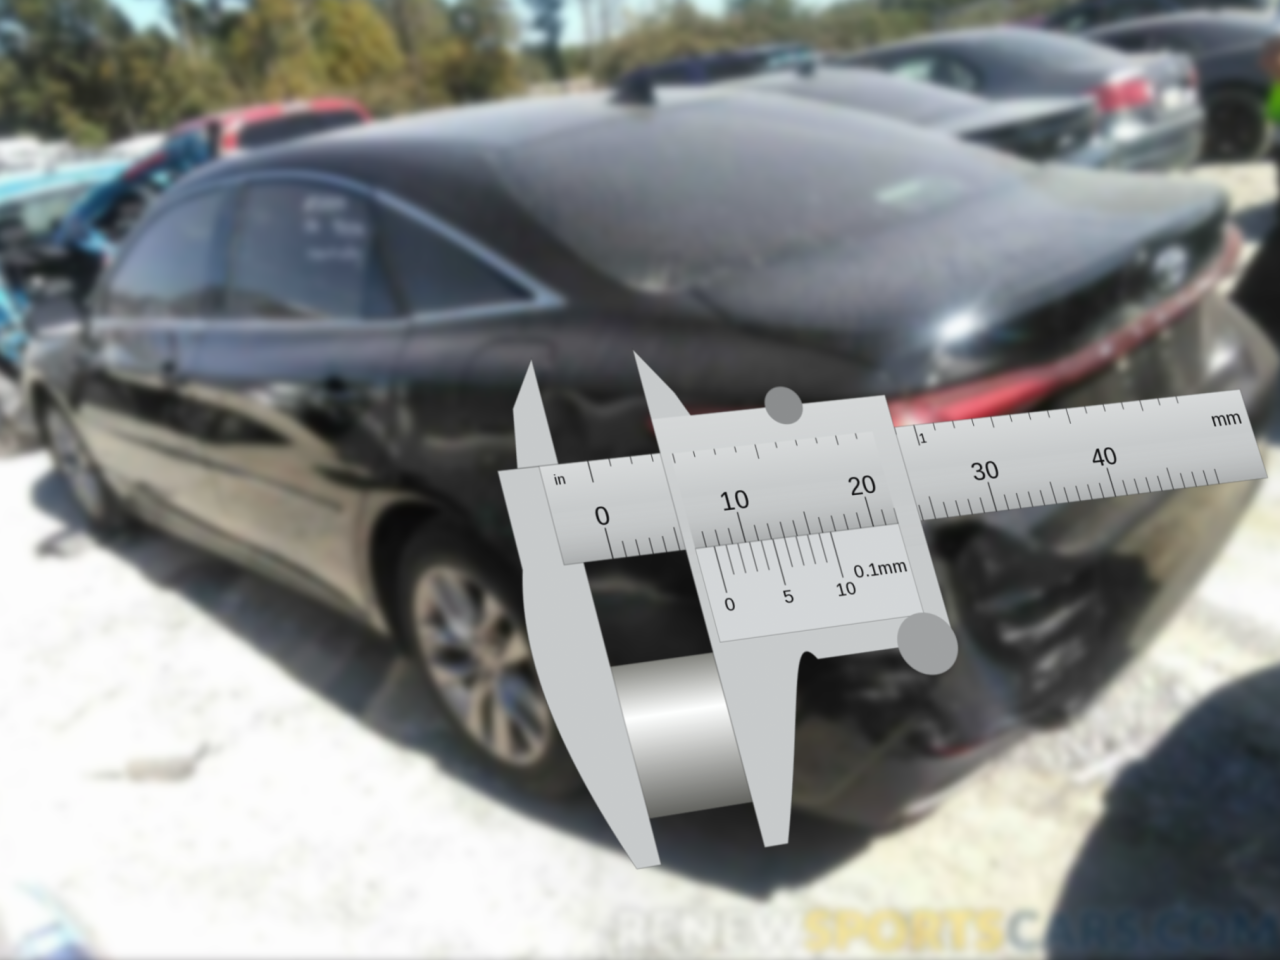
7.6 mm
